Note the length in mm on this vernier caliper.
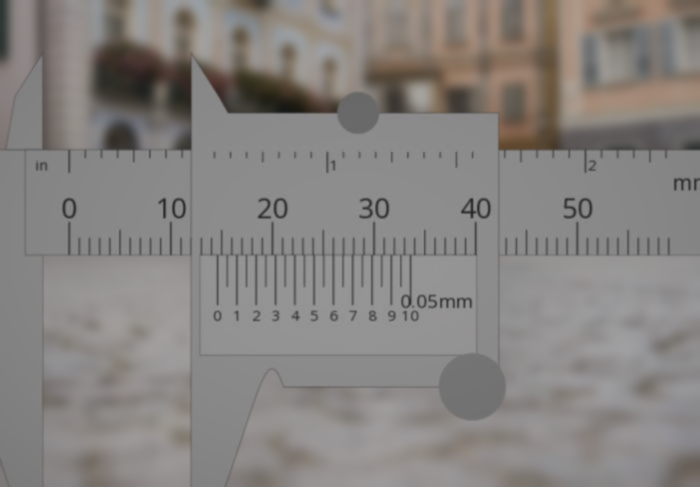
14.6 mm
